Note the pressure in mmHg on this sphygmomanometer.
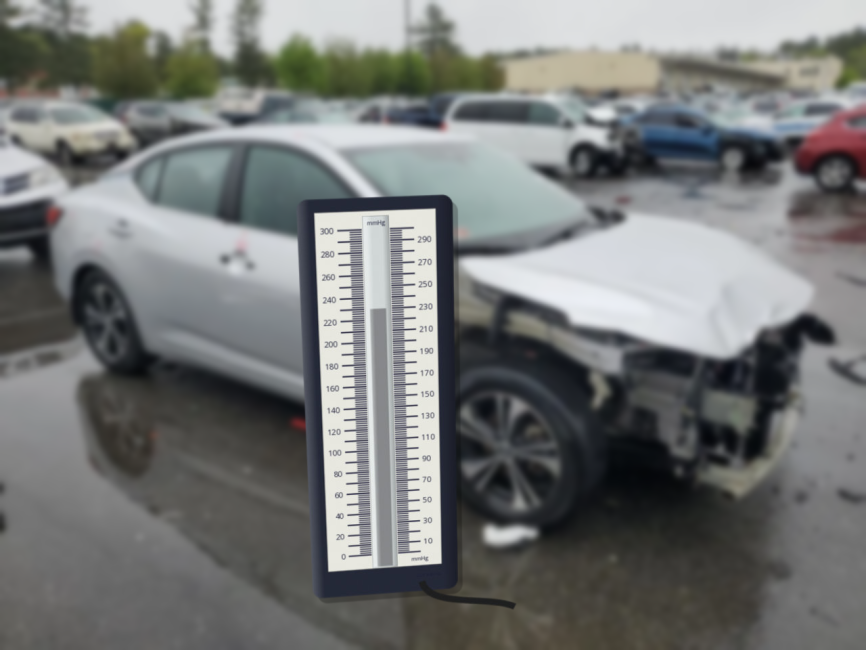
230 mmHg
